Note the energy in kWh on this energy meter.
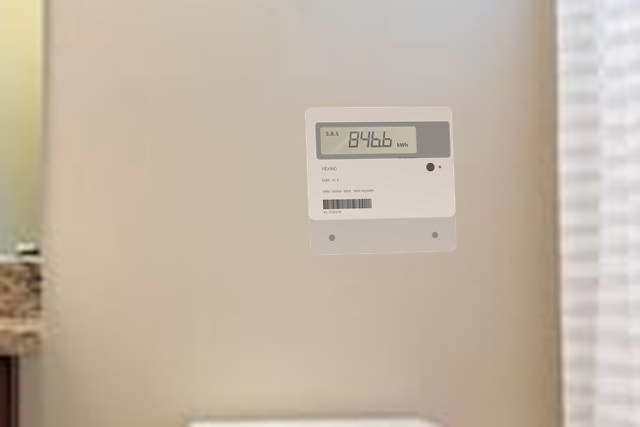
846.6 kWh
